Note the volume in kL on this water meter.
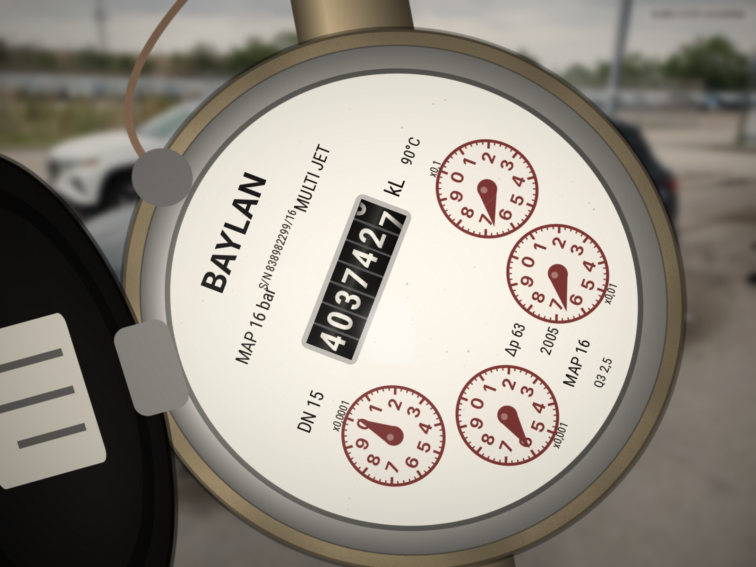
4037426.6660 kL
